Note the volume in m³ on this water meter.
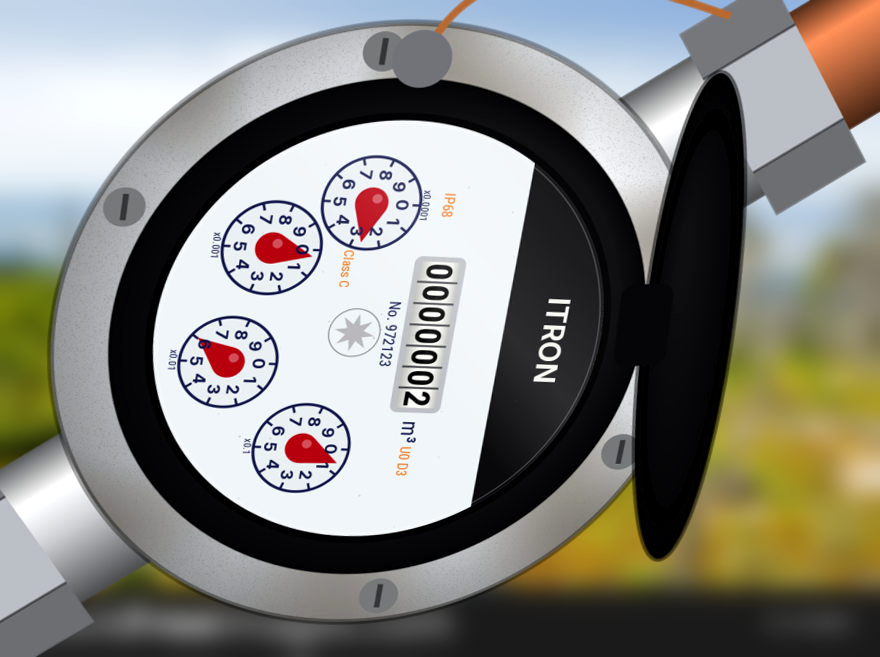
2.0602 m³
